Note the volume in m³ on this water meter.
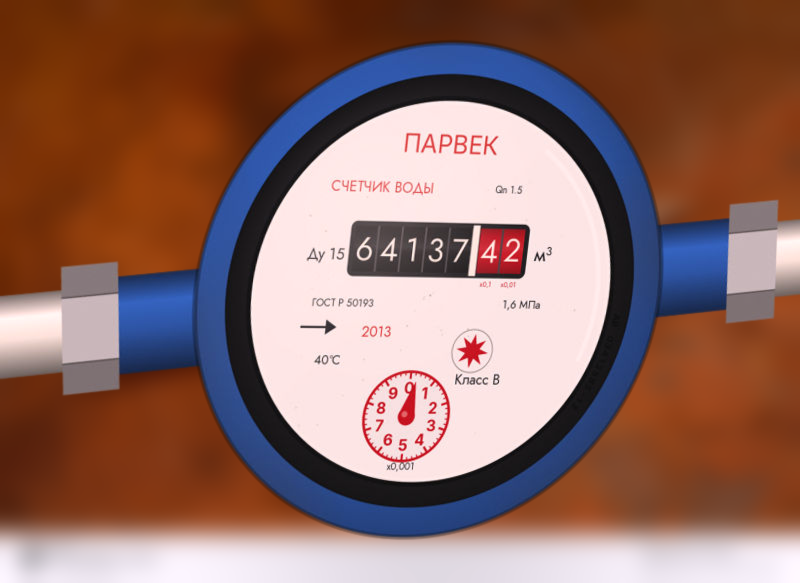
64137.420 m³
